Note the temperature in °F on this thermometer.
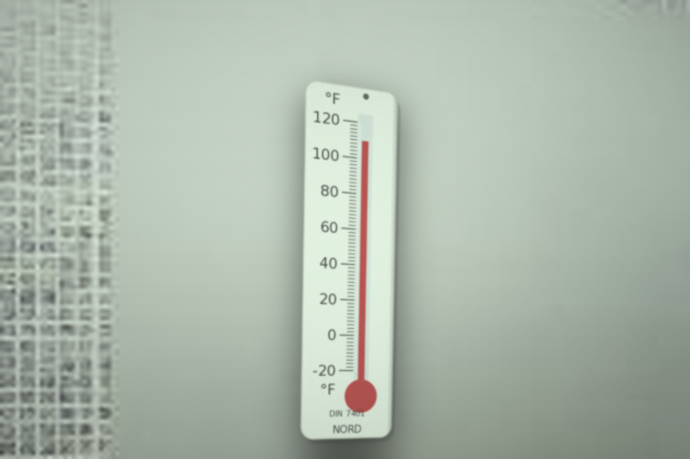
110 °F
